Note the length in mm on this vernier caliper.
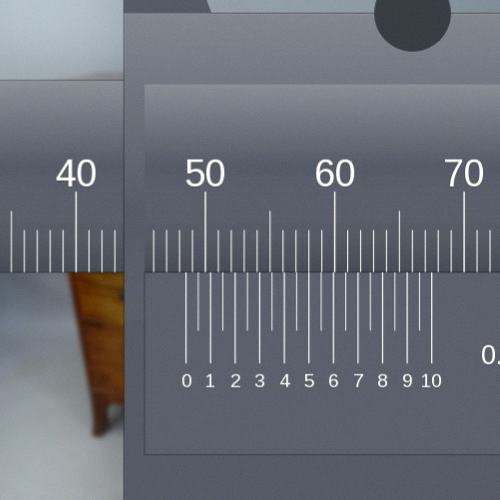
48.5 mm
